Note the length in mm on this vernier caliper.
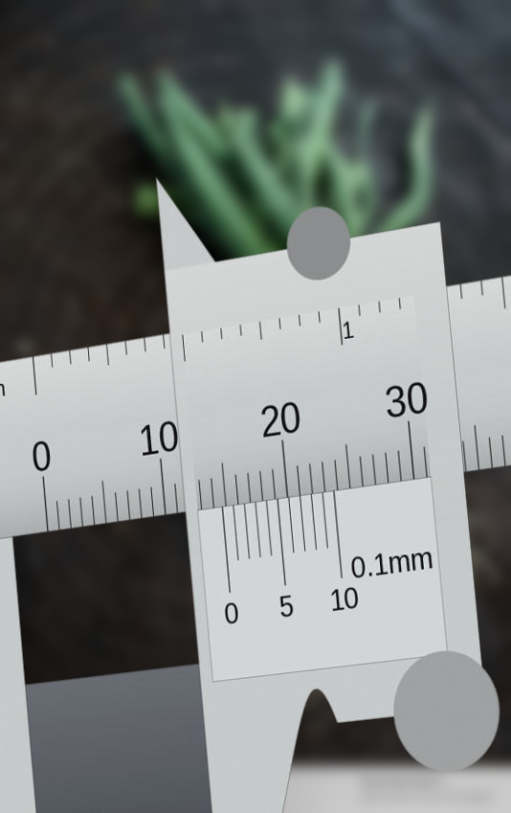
14.7 mm
